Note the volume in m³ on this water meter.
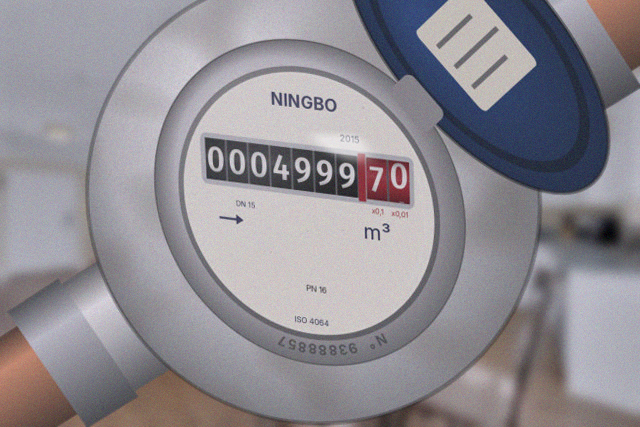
4999.70 m³
